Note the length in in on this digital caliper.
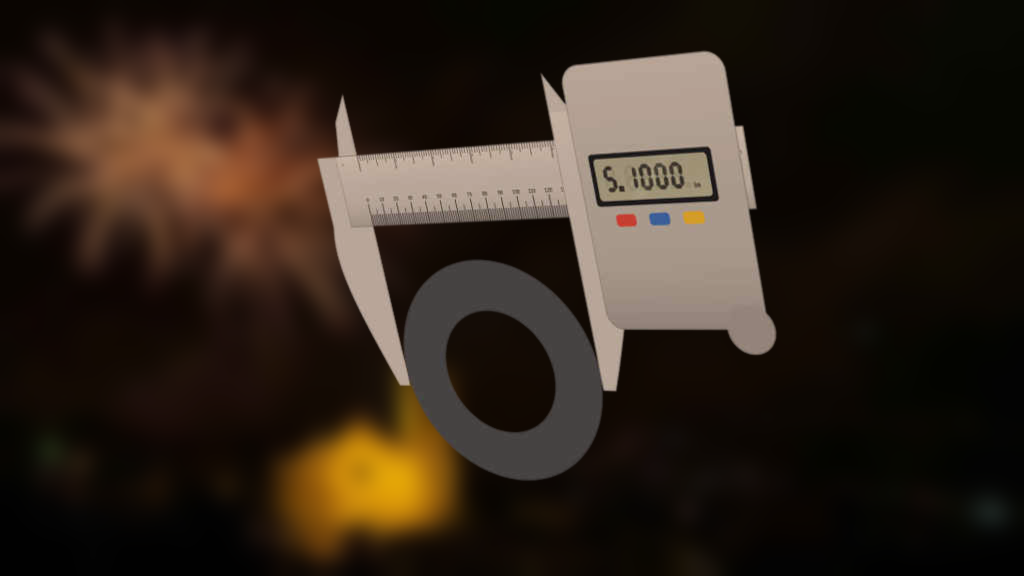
5.1000 in
